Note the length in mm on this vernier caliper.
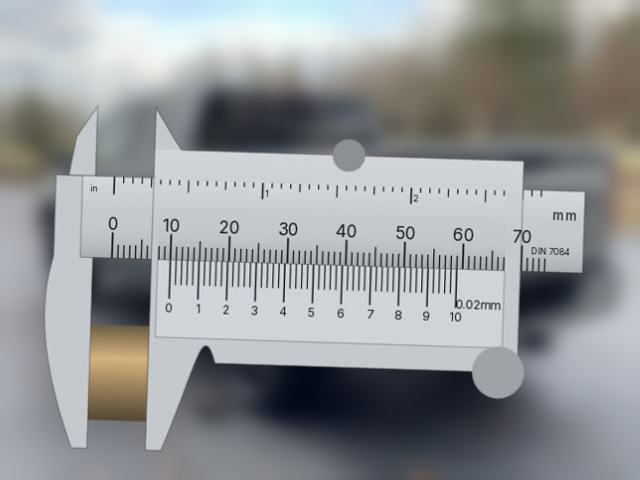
10.0 mm
